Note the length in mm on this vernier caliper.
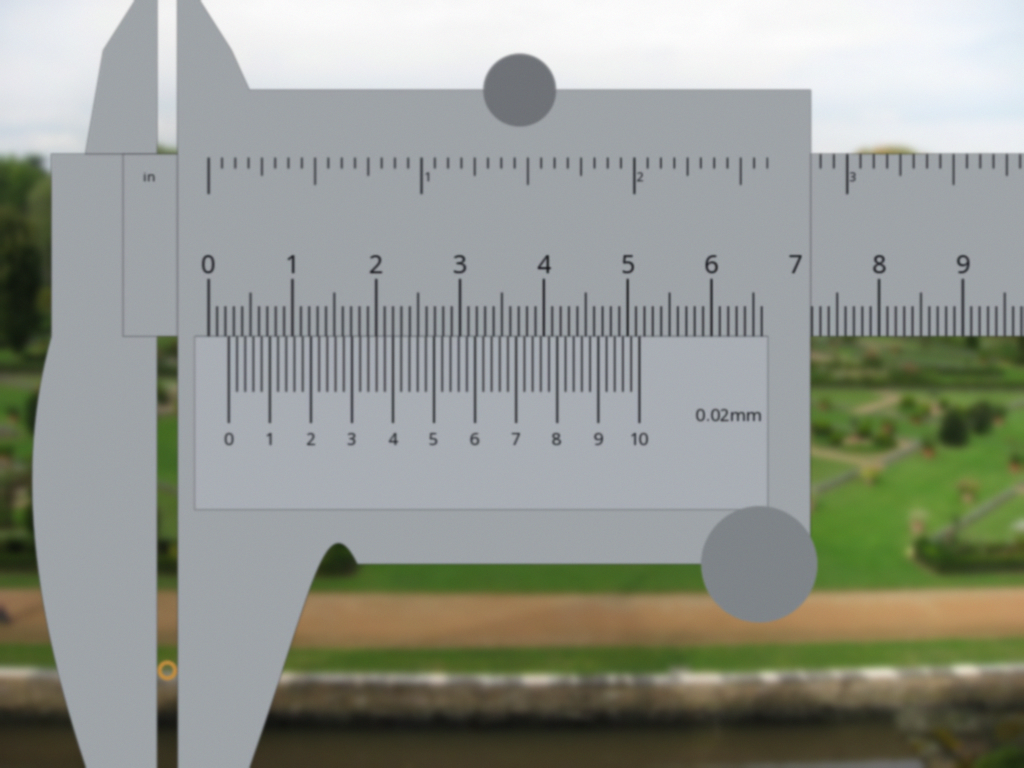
2.4 mm
